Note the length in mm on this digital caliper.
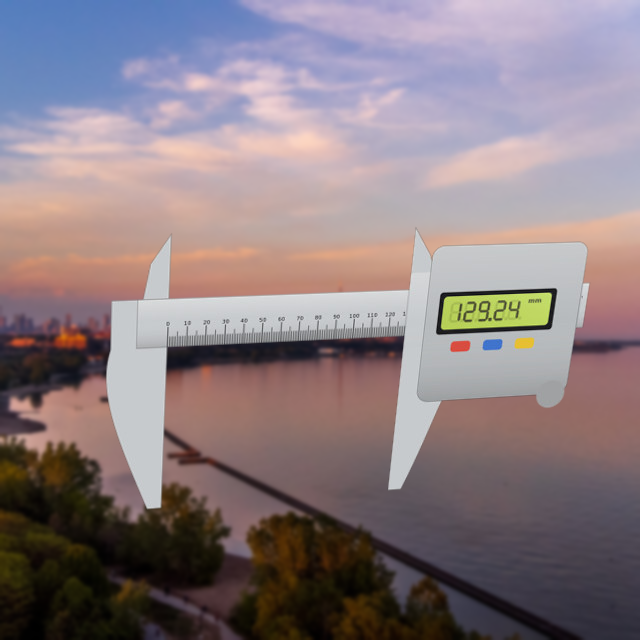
129.24 mm
